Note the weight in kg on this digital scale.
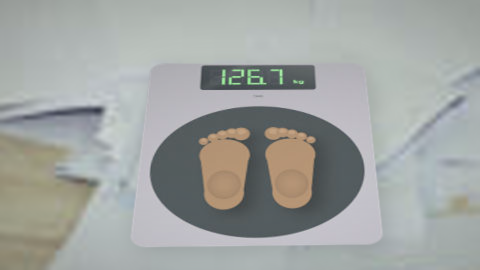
126.7 kg
